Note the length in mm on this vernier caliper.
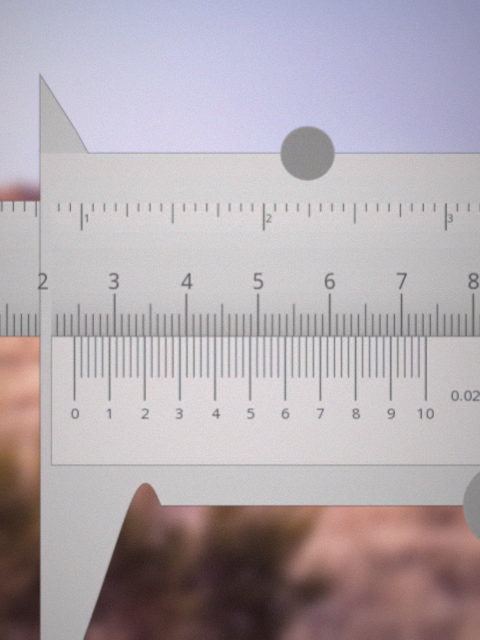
24.4 mm
